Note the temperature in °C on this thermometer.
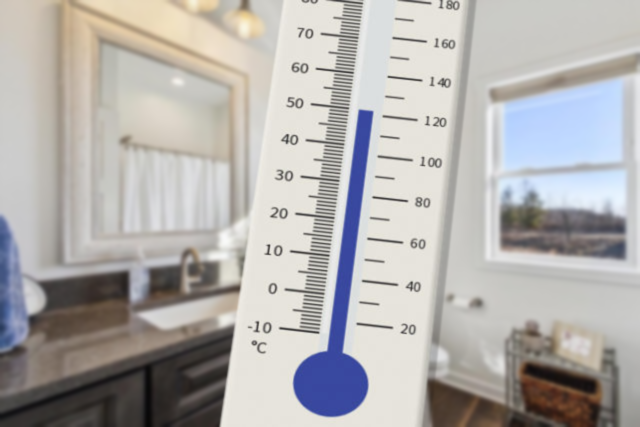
50 °C
